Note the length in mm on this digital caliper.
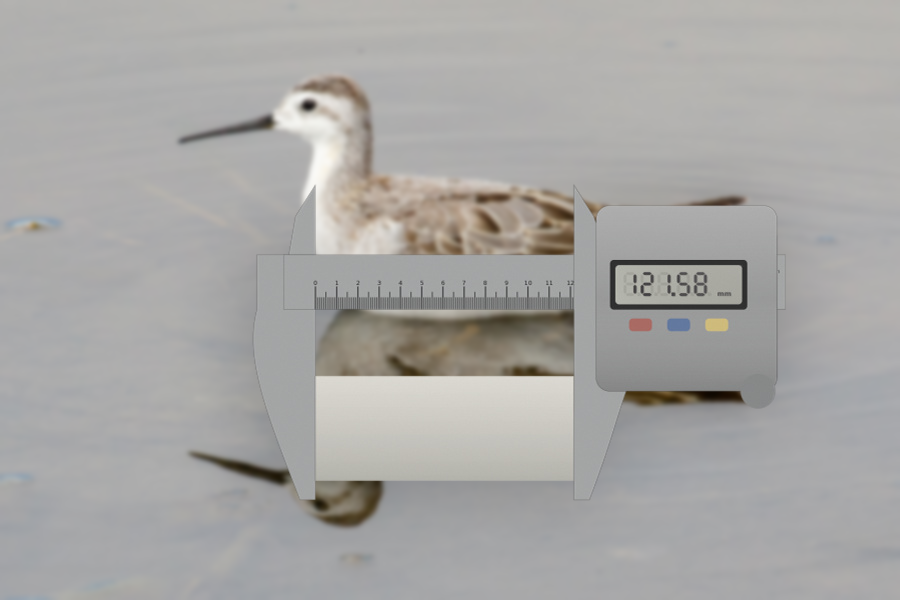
121.58 mm
